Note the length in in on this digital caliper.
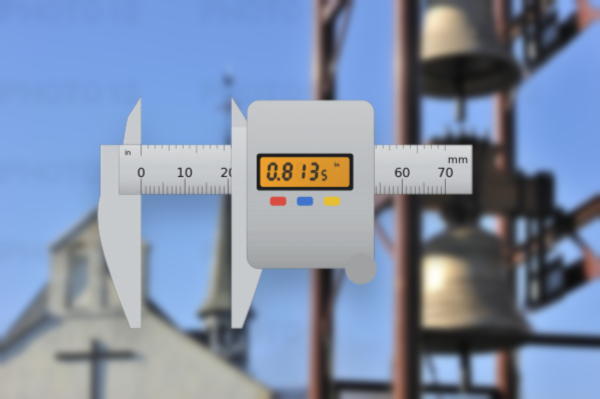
0.8135 in
